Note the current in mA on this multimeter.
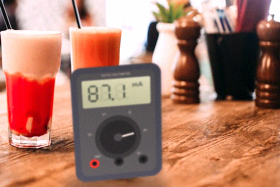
87.1 mA
